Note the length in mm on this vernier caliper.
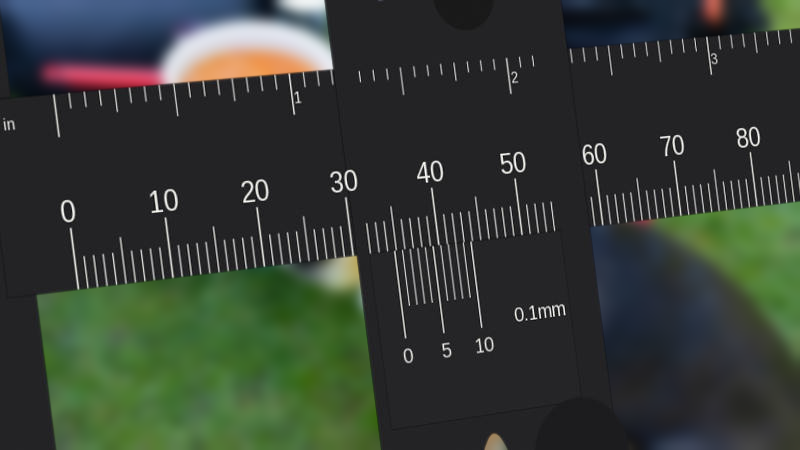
34.8 mm
